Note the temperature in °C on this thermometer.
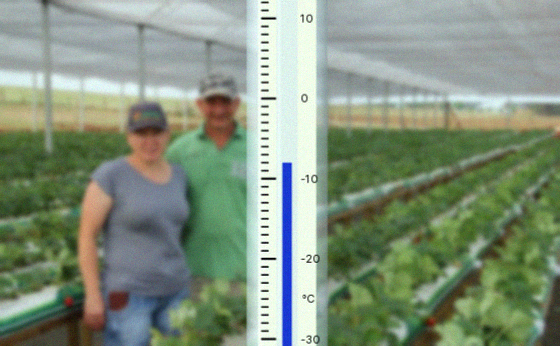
-8 °C
